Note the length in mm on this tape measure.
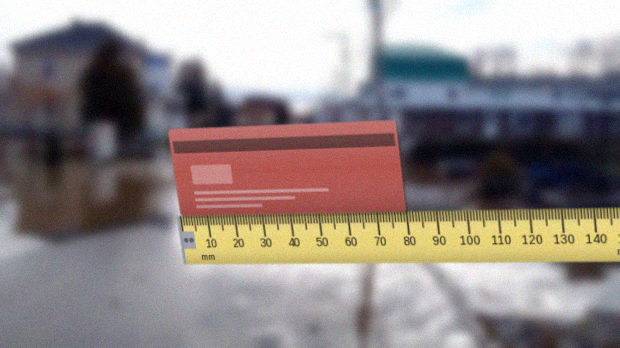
80 mm
